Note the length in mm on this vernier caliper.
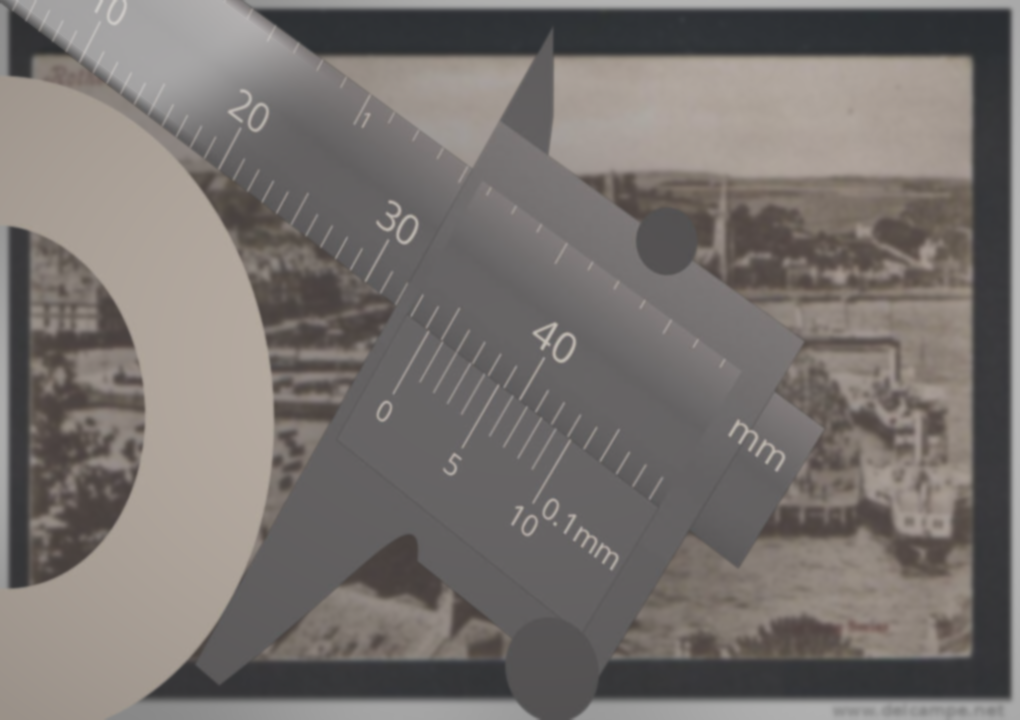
34.2 mm
